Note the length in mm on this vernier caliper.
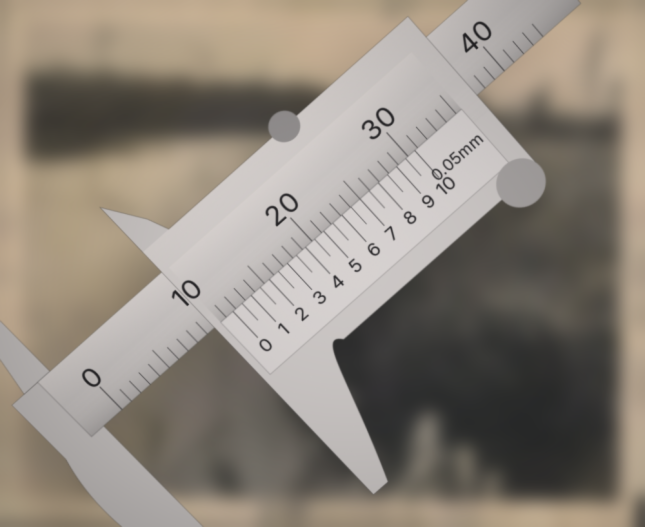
11.7 mm
